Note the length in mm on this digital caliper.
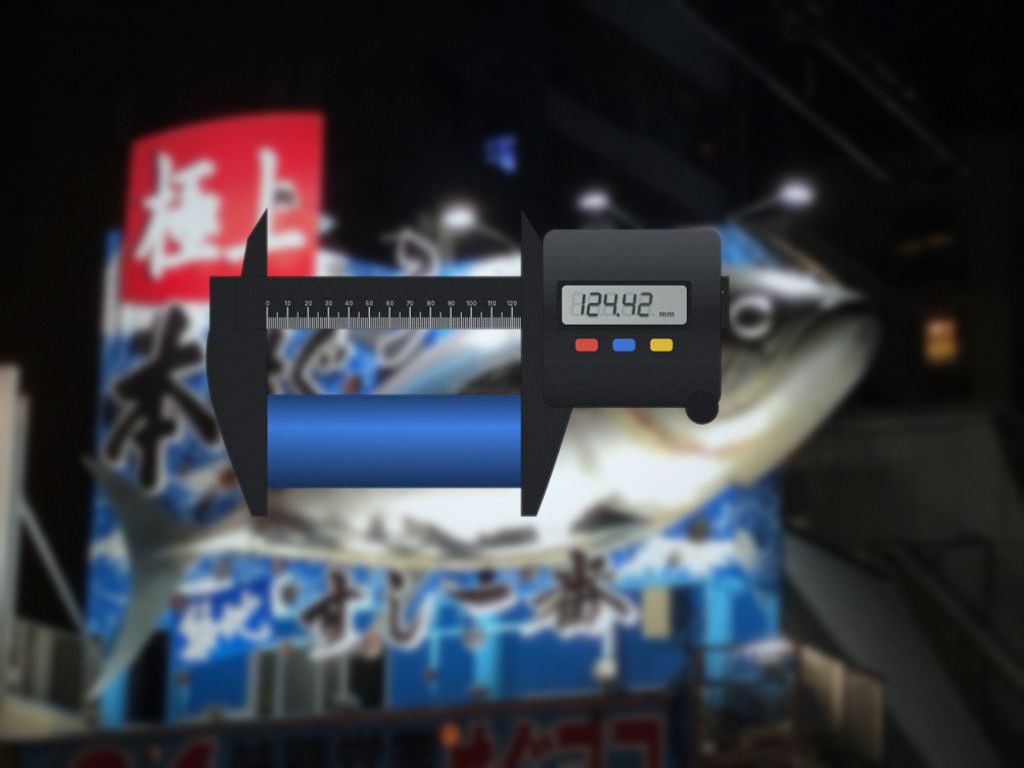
124.42 mm
